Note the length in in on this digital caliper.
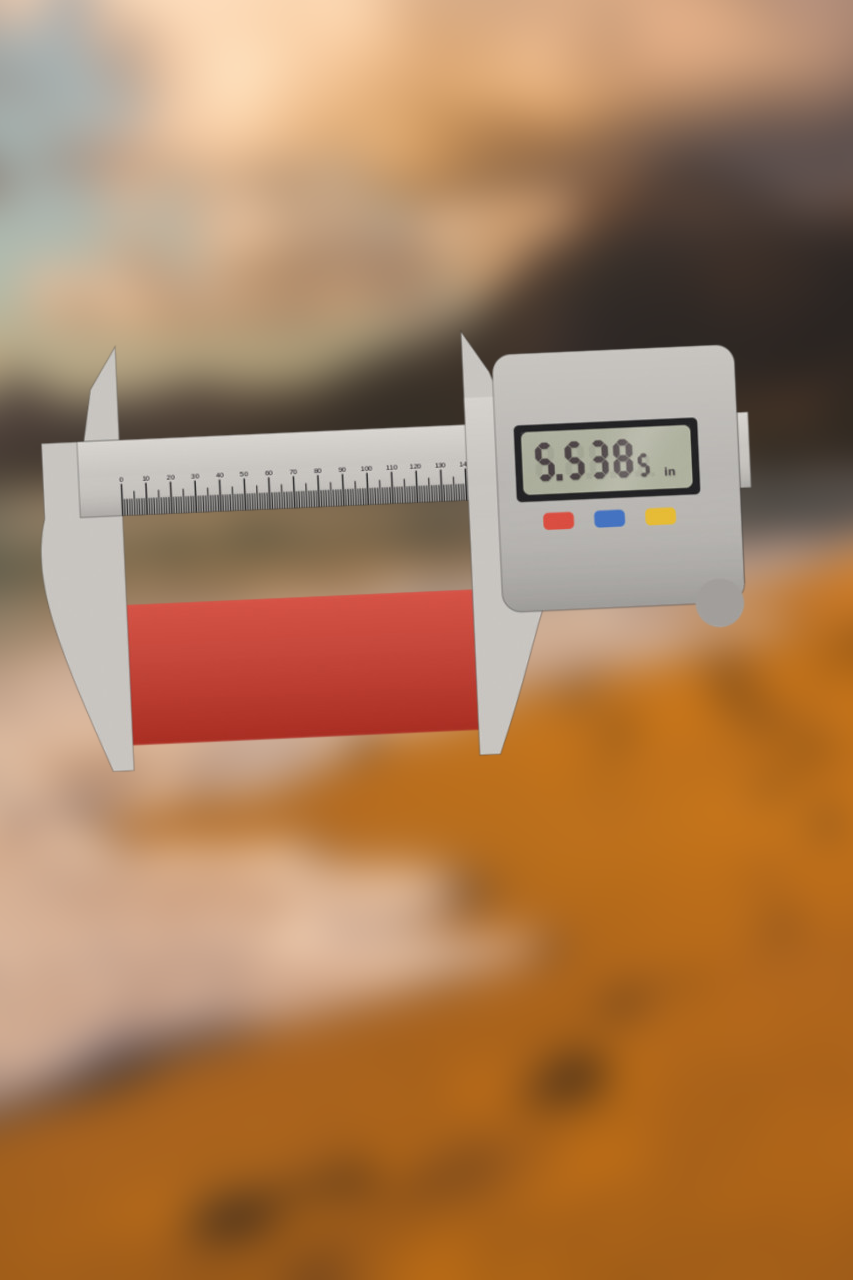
5.5385 in
